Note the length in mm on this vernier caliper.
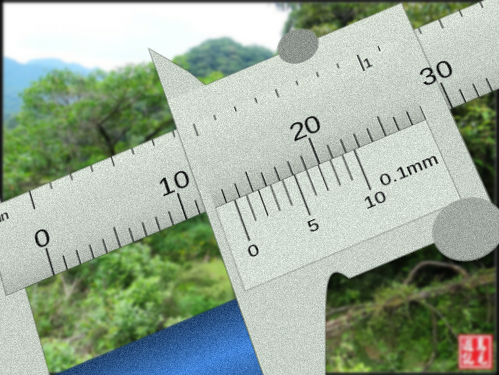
13.6 mm
